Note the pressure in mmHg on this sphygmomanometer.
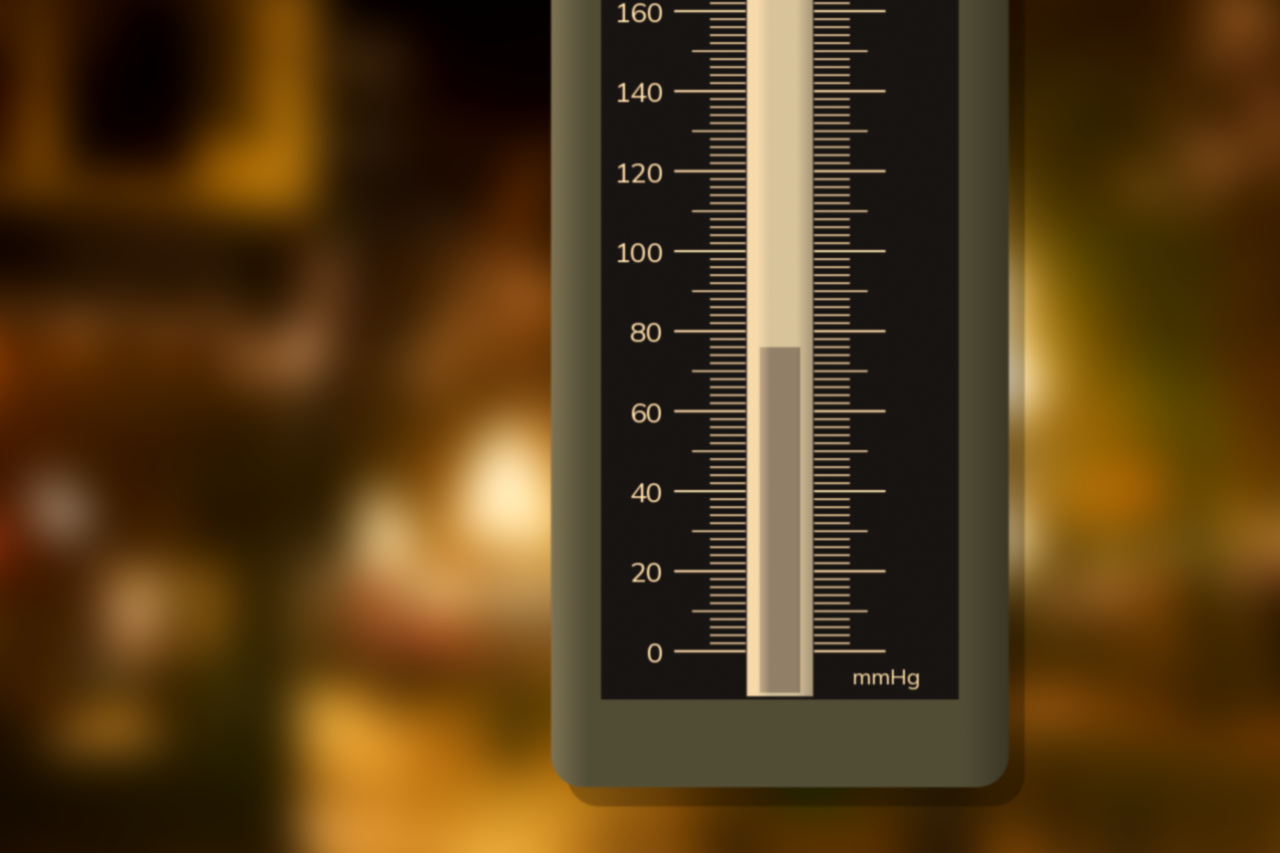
76 mmHg
